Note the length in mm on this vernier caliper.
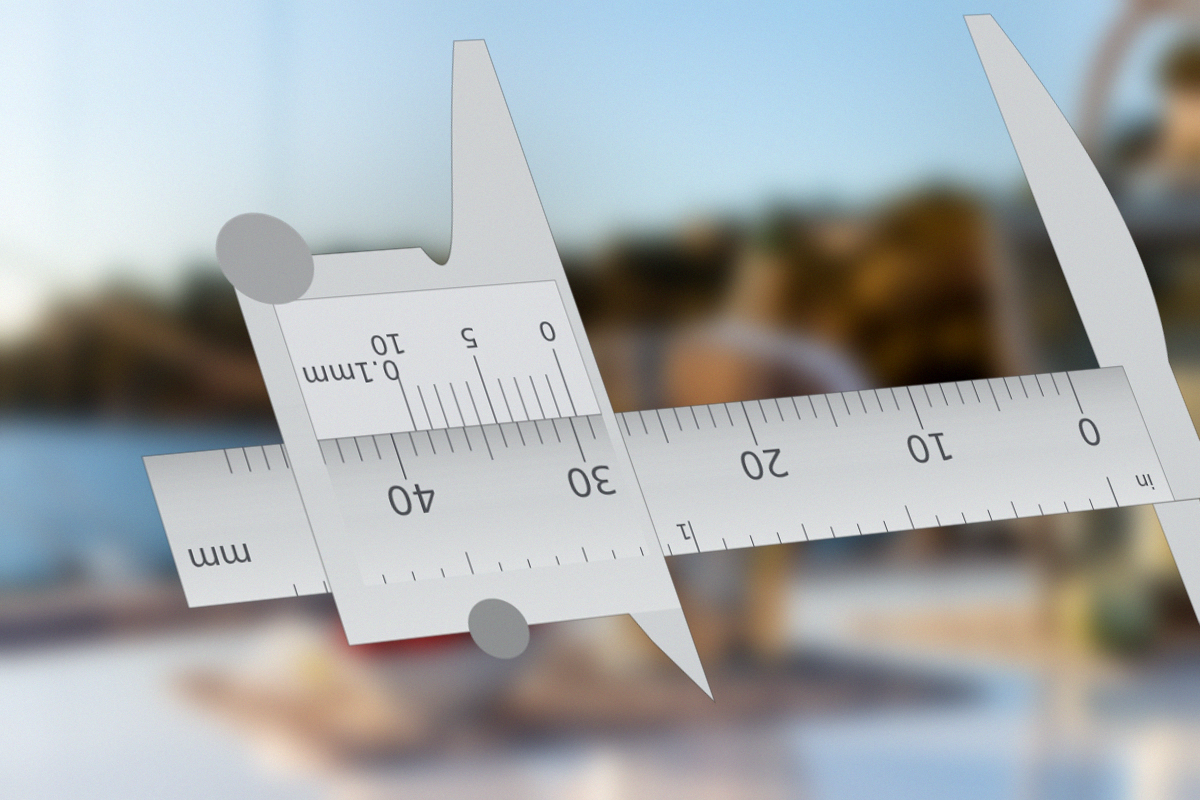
29.6 mm
